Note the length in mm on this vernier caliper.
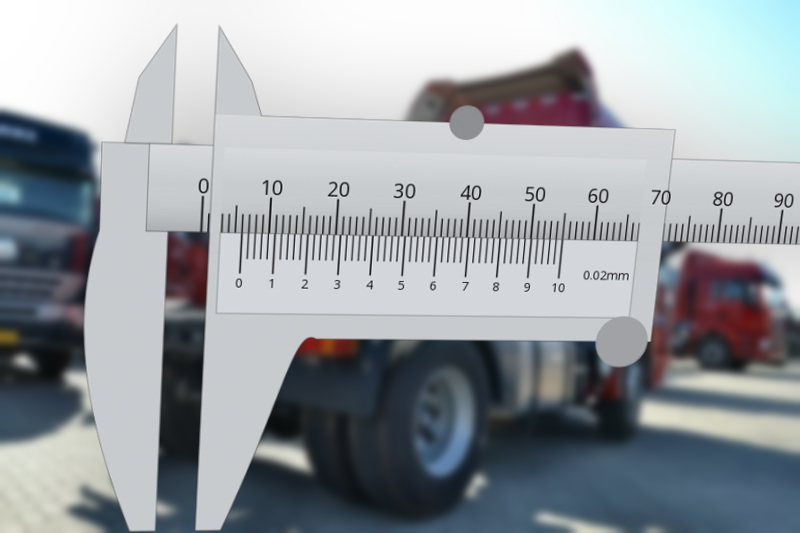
6.0 mm
